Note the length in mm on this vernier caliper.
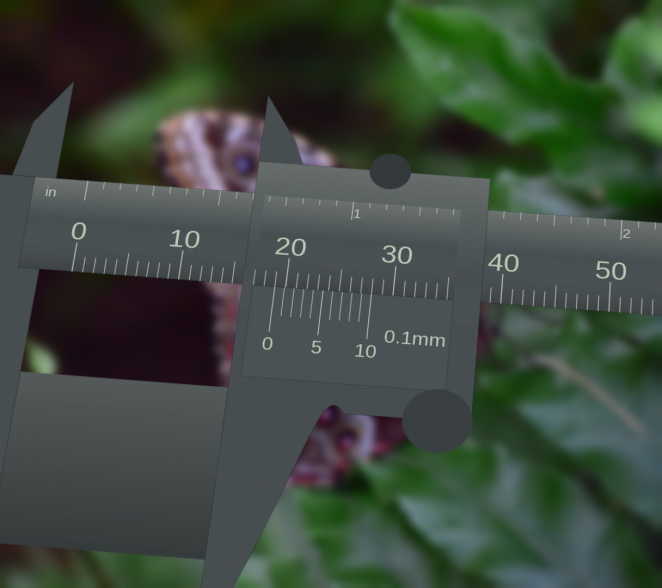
19.0 mm
